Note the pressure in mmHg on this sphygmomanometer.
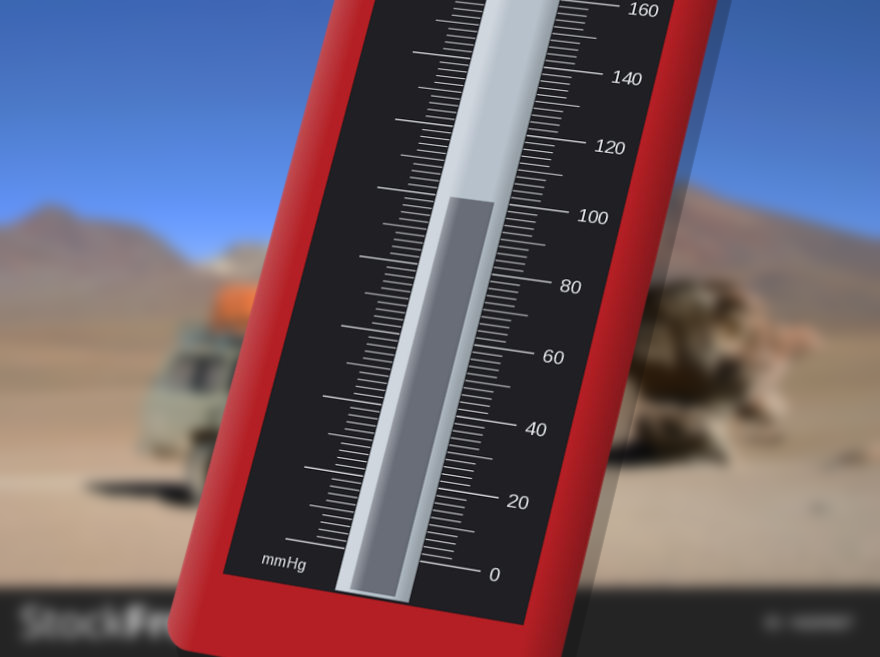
100 mmHg
